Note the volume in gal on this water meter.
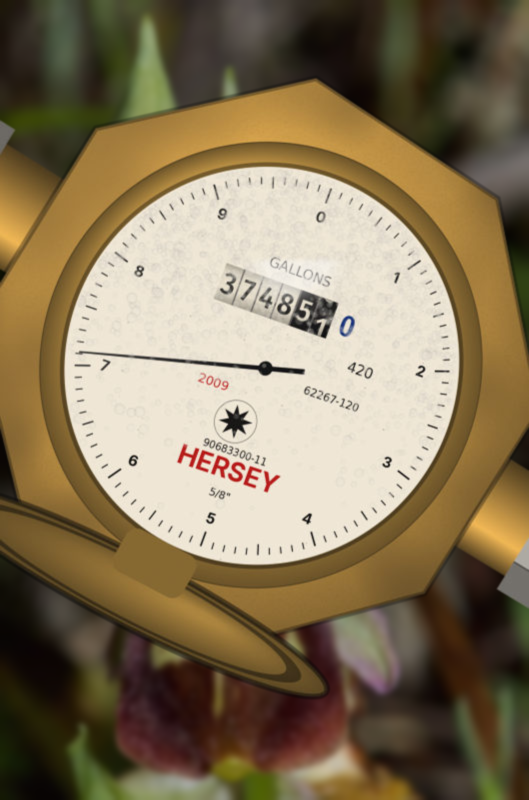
3748507.1 gal
